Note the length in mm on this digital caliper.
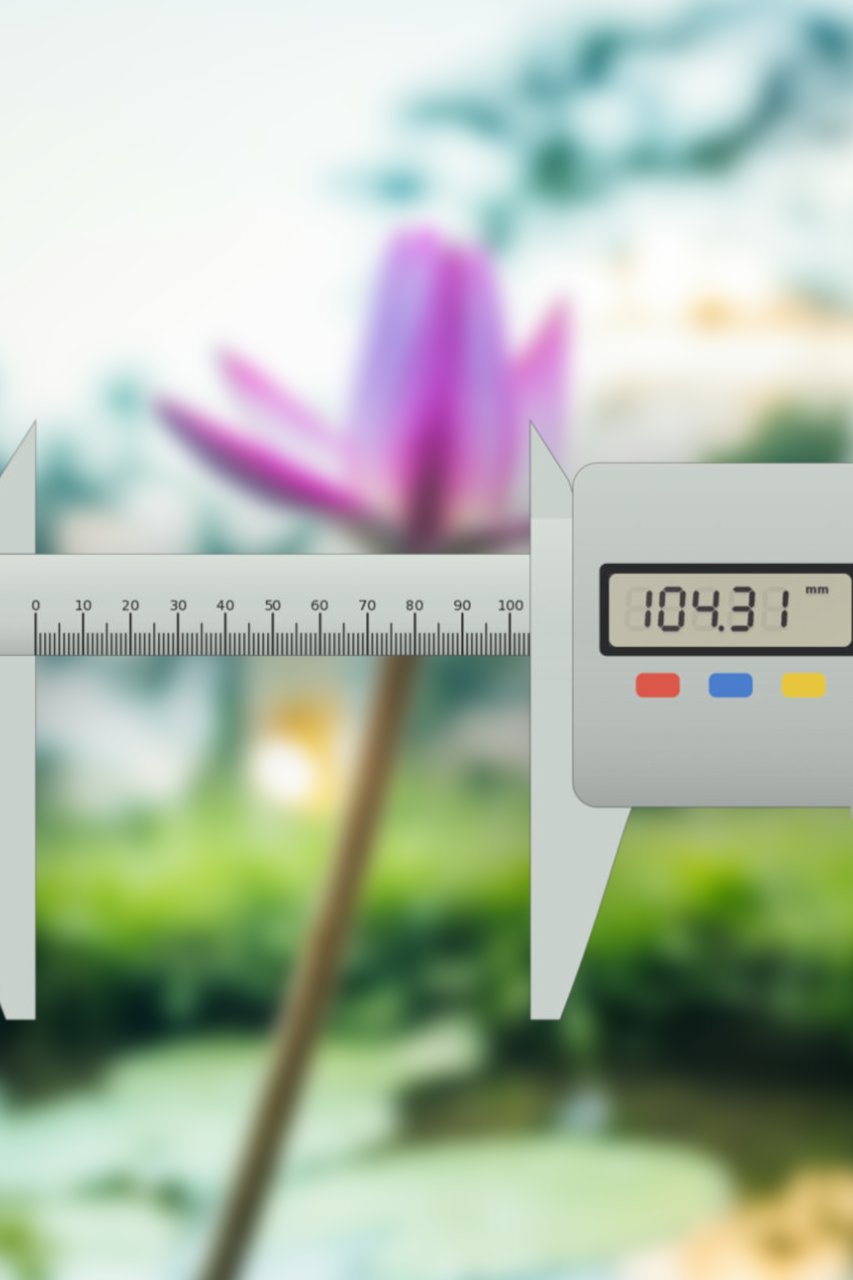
104.31 mm
